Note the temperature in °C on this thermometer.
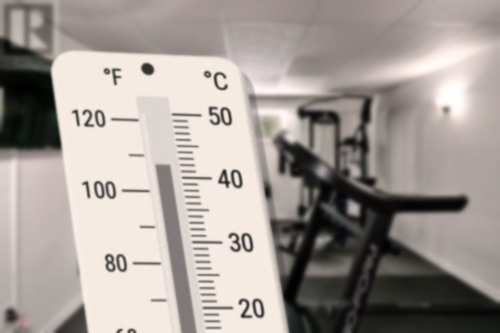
42 °C
